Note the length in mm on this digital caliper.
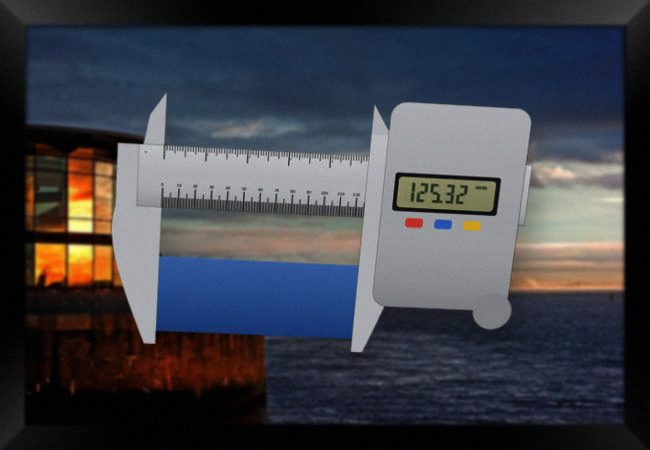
125.32 mm
